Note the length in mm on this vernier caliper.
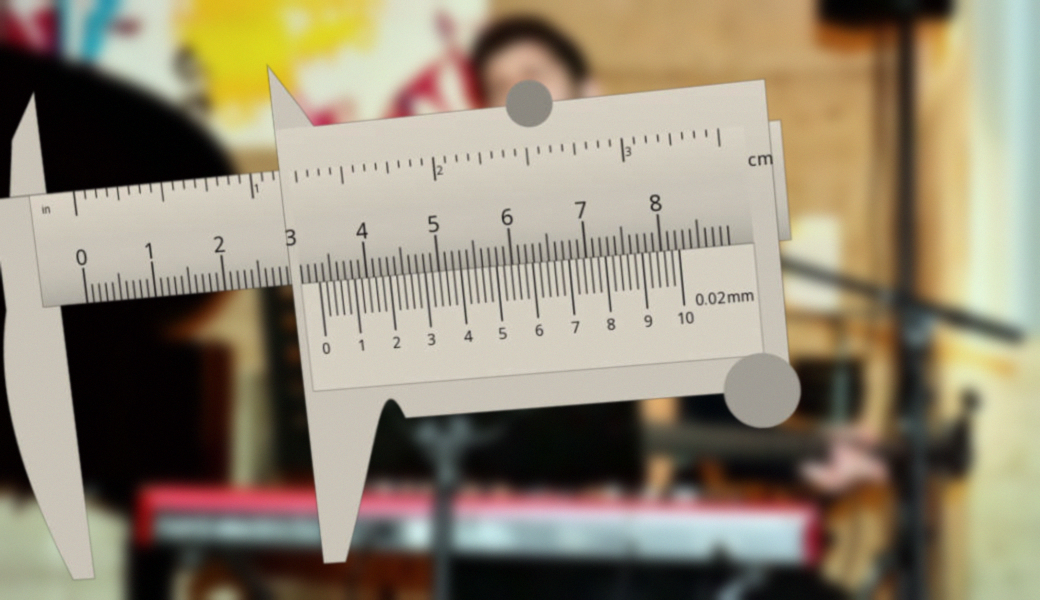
33.4 mm
